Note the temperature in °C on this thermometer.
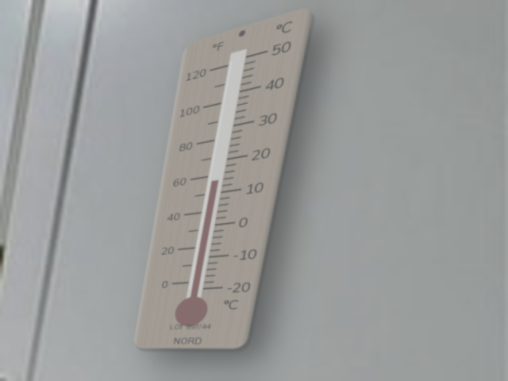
14 °C
